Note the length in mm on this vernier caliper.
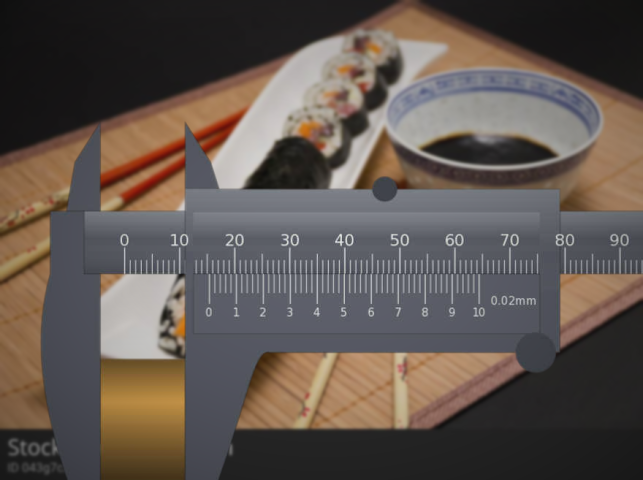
15.4 mm
